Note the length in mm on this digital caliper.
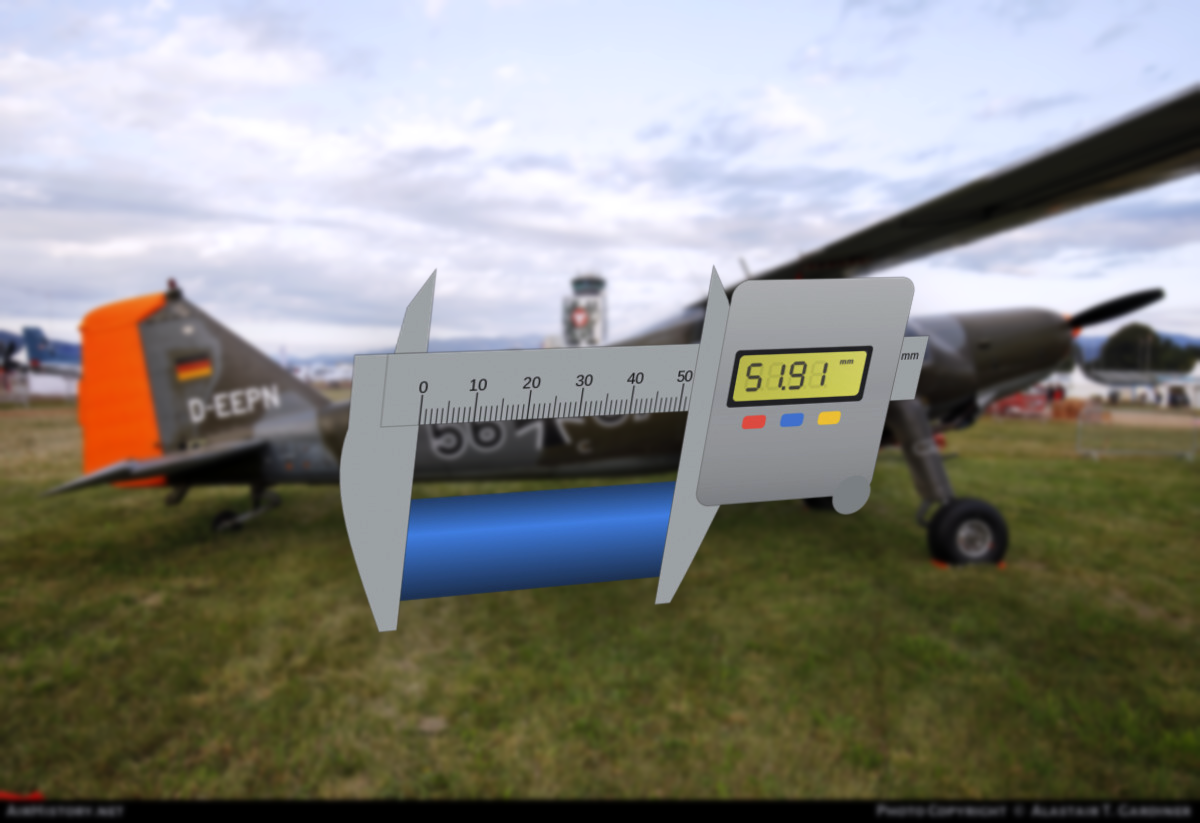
51.91 mm
